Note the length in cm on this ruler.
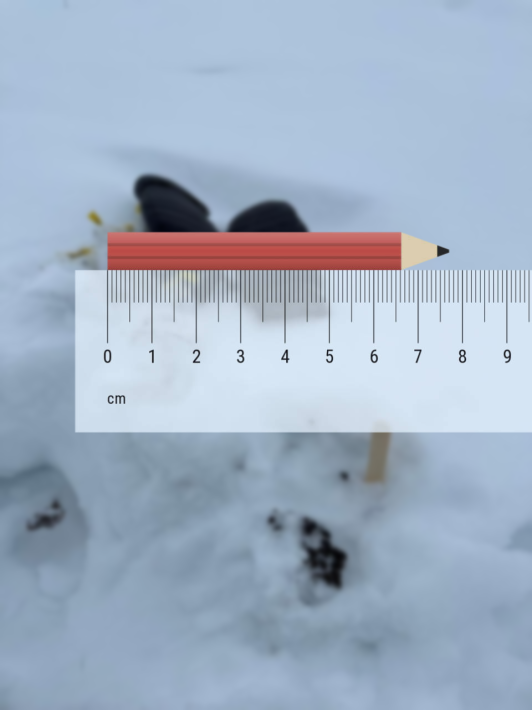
7.7 cm
